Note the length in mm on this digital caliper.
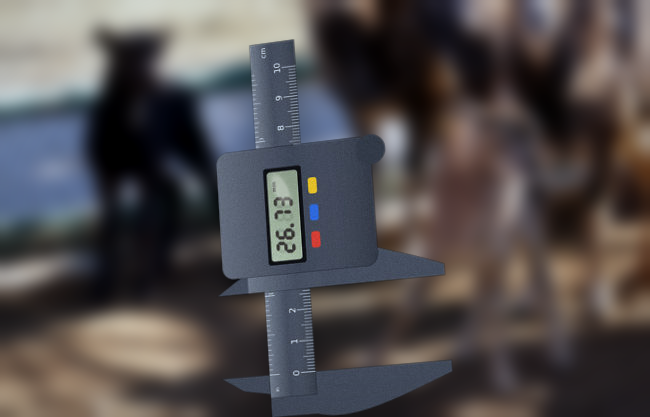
26.73 mm
